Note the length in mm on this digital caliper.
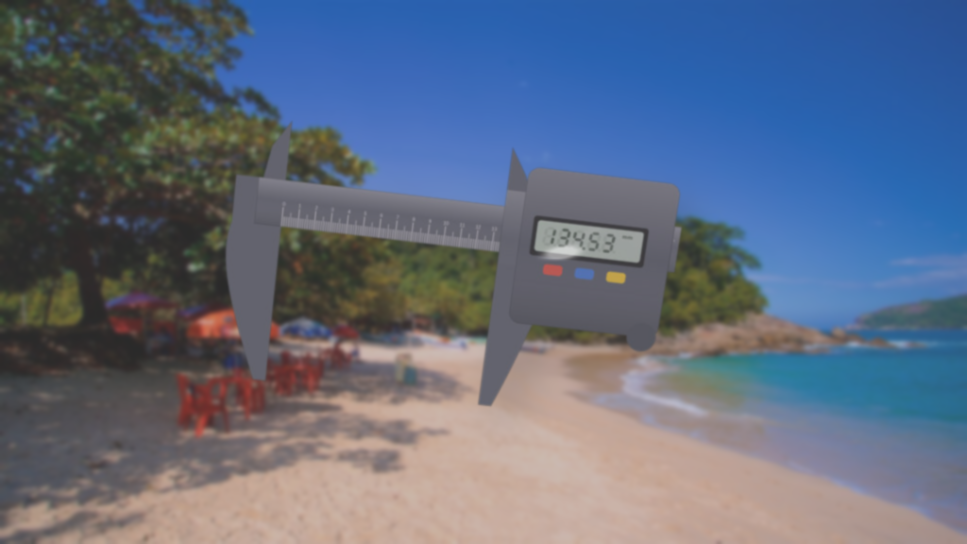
134.53 mm
